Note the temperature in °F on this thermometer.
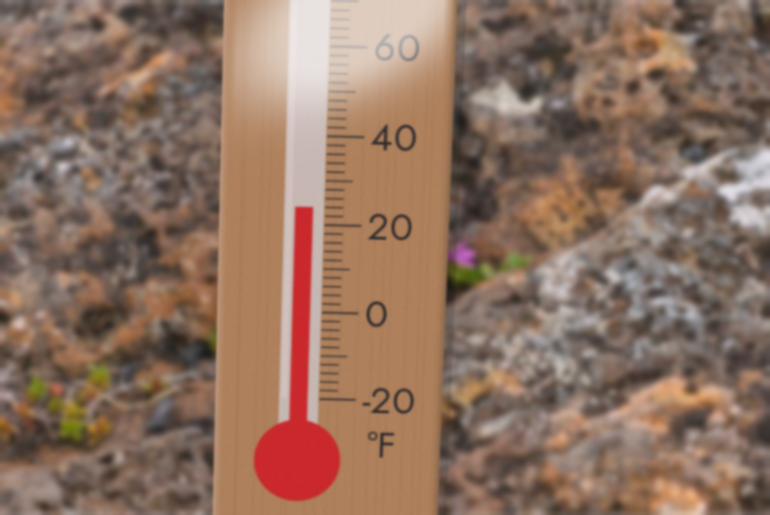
24 °F
